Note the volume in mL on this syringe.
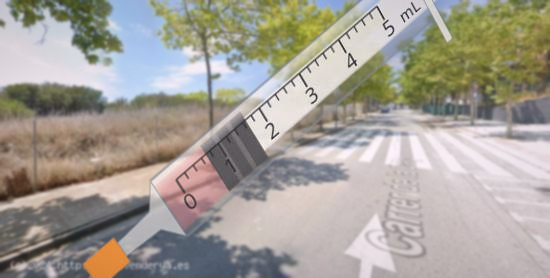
0.7 mL
